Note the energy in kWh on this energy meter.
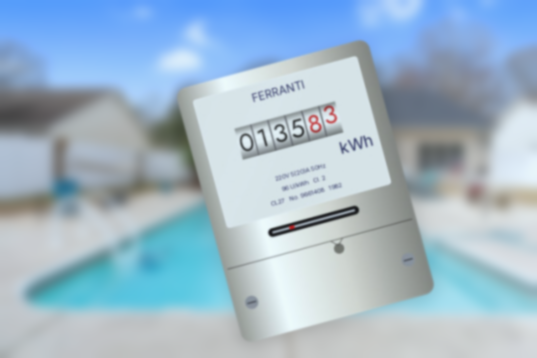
135.83 kWh
